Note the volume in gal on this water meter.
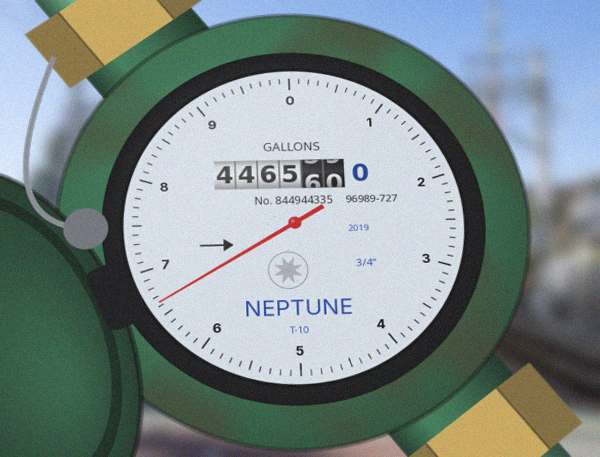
4465596.6 gal
